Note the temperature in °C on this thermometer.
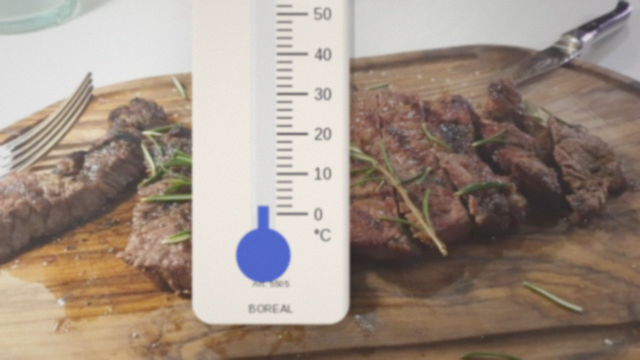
2 °C
